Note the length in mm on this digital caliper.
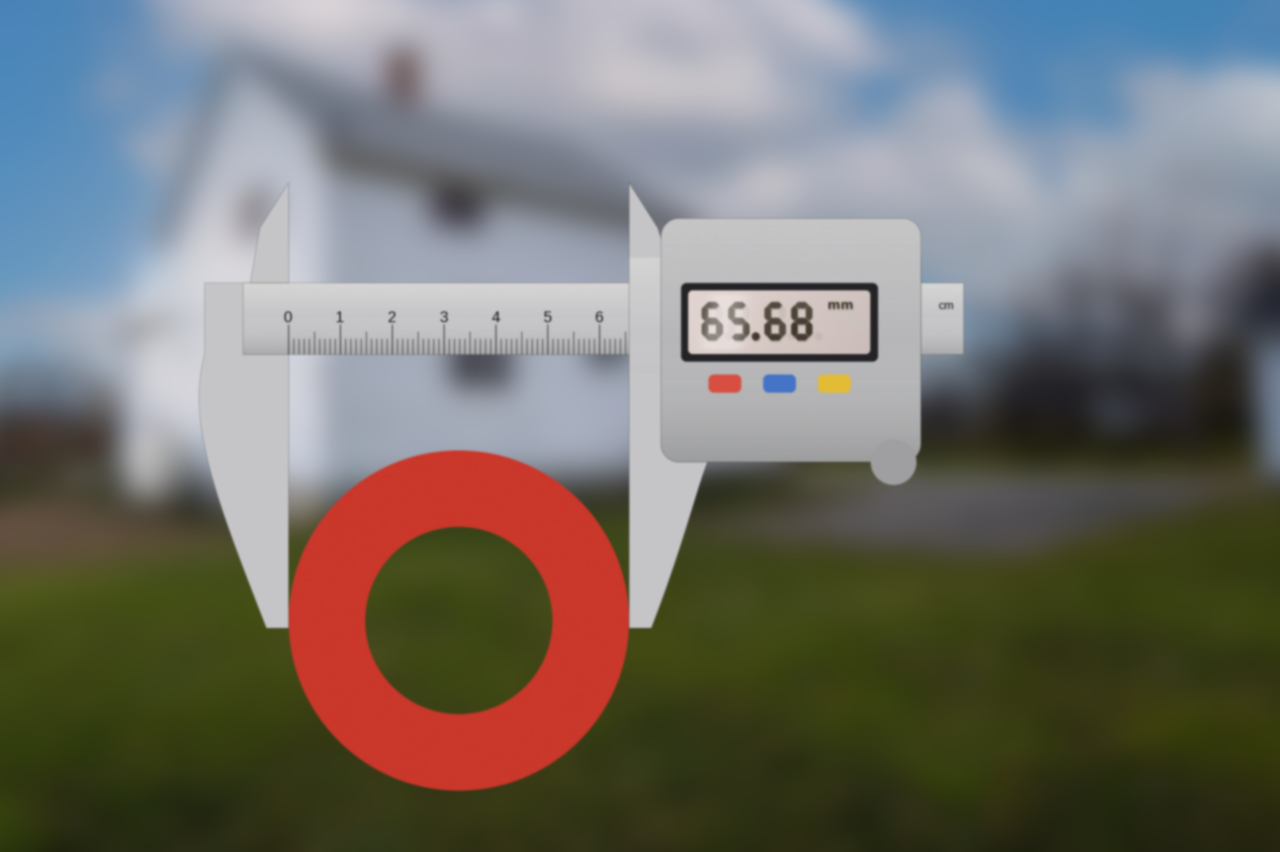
65.68 mm
